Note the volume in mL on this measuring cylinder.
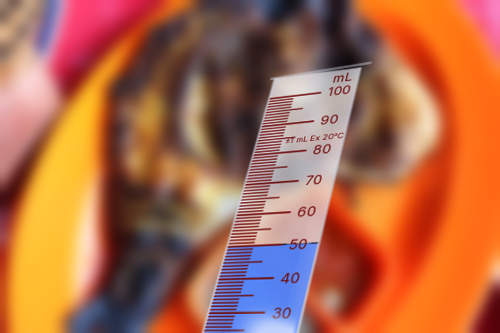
50 mL
